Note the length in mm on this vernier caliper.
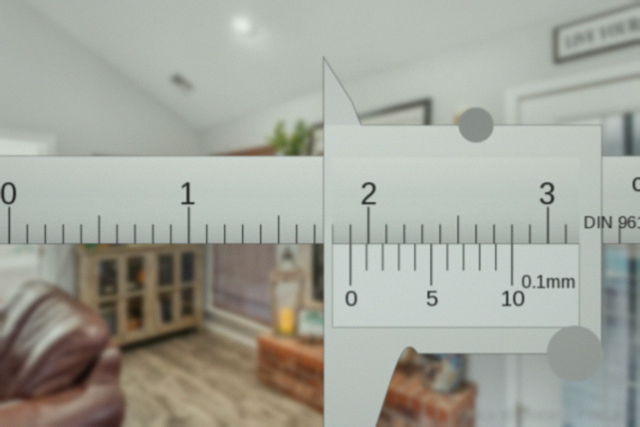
19.0 mm
